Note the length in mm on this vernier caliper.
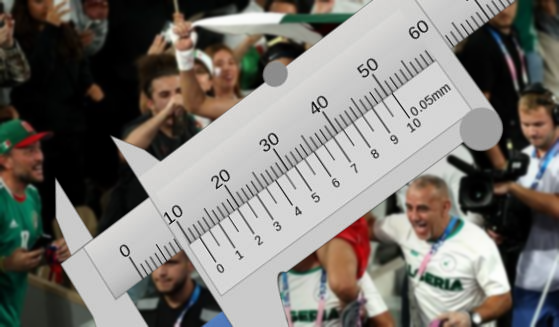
11.8 mm
